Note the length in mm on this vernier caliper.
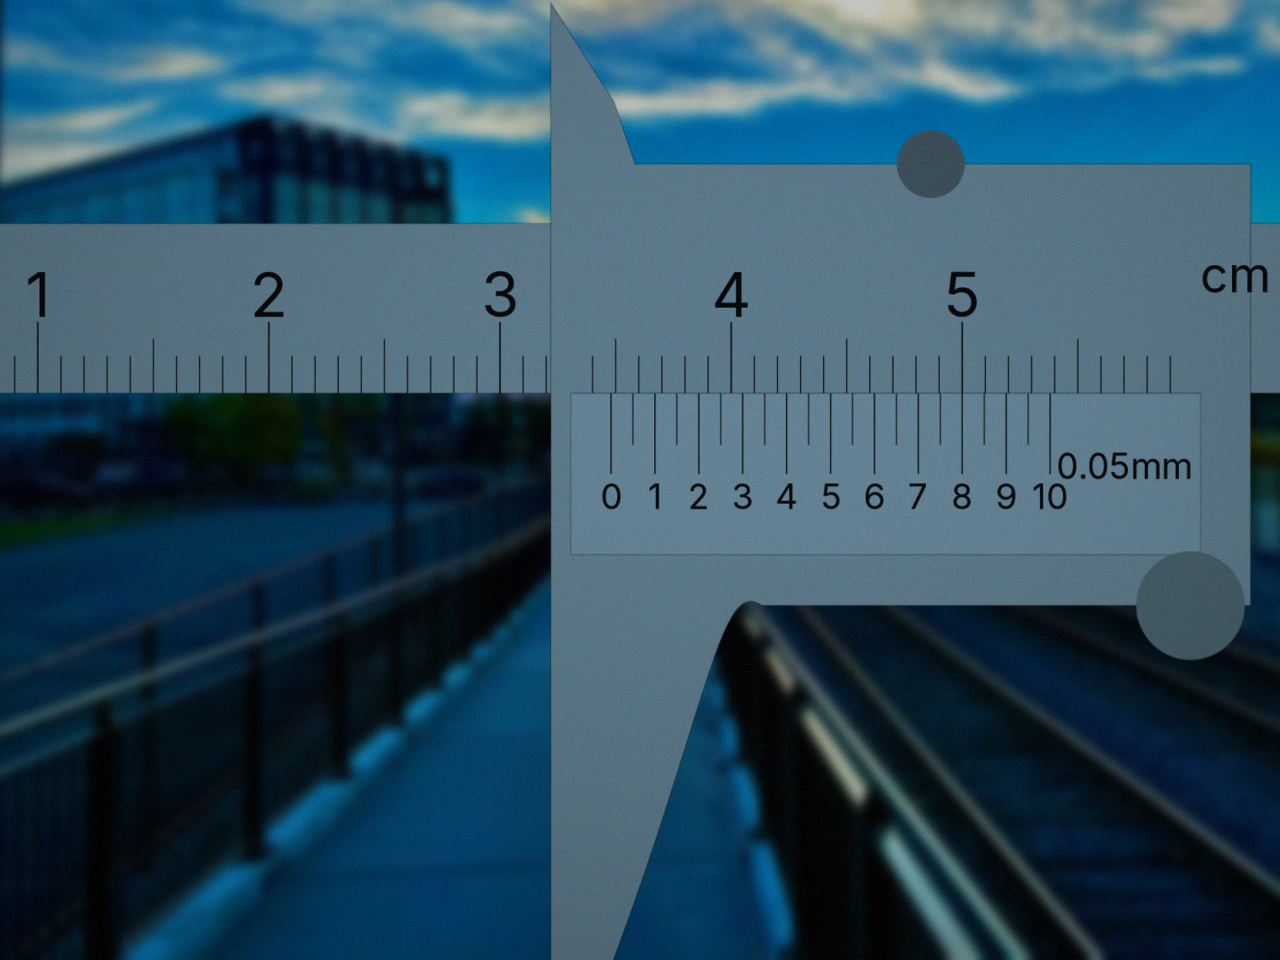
34.8 mm
